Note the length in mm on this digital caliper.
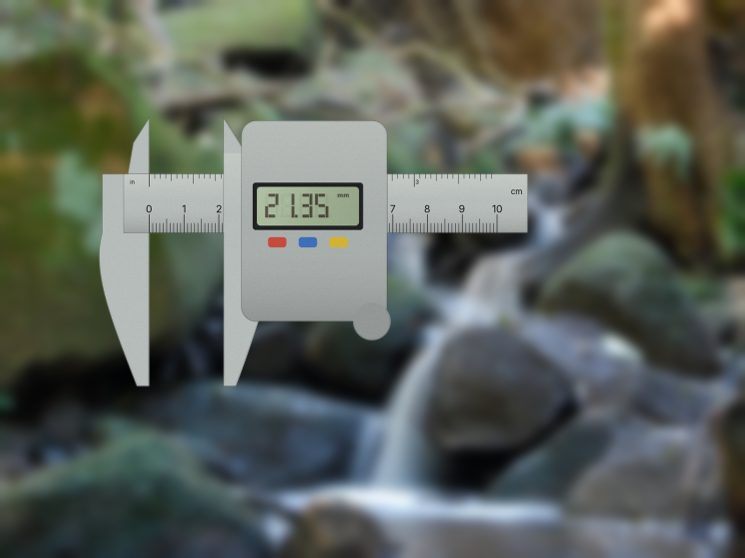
21.35 mm
